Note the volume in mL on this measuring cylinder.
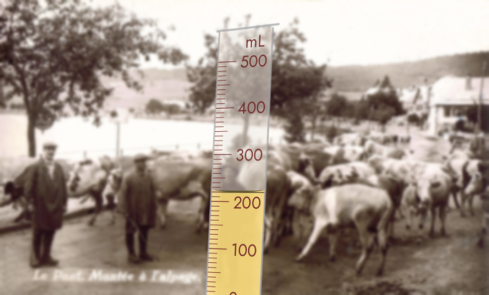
220 mL
